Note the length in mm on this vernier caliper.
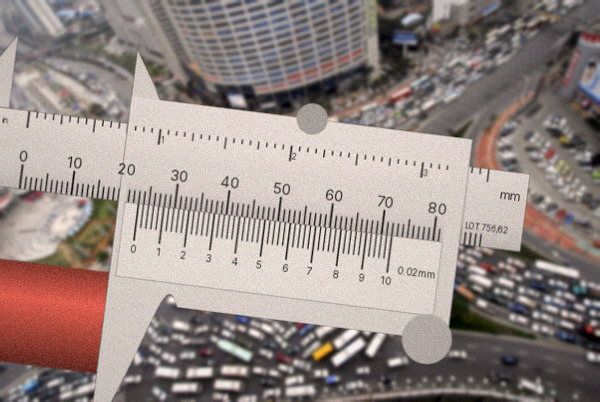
23.0 mm
